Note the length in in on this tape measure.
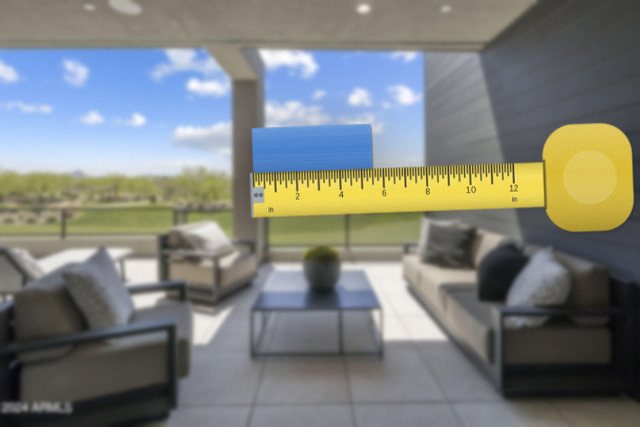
5.5 in
